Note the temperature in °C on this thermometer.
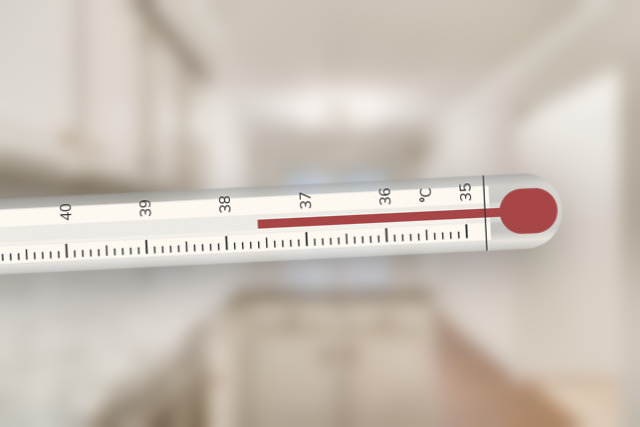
37.6 °C
